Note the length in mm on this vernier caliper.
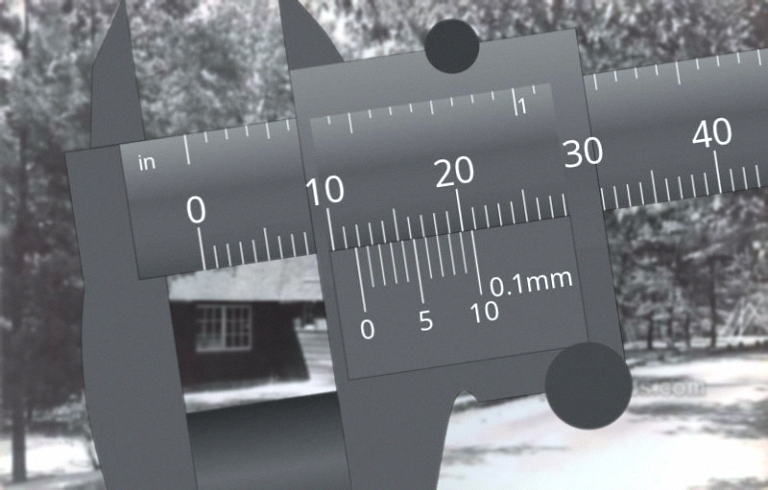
11.7 mm
